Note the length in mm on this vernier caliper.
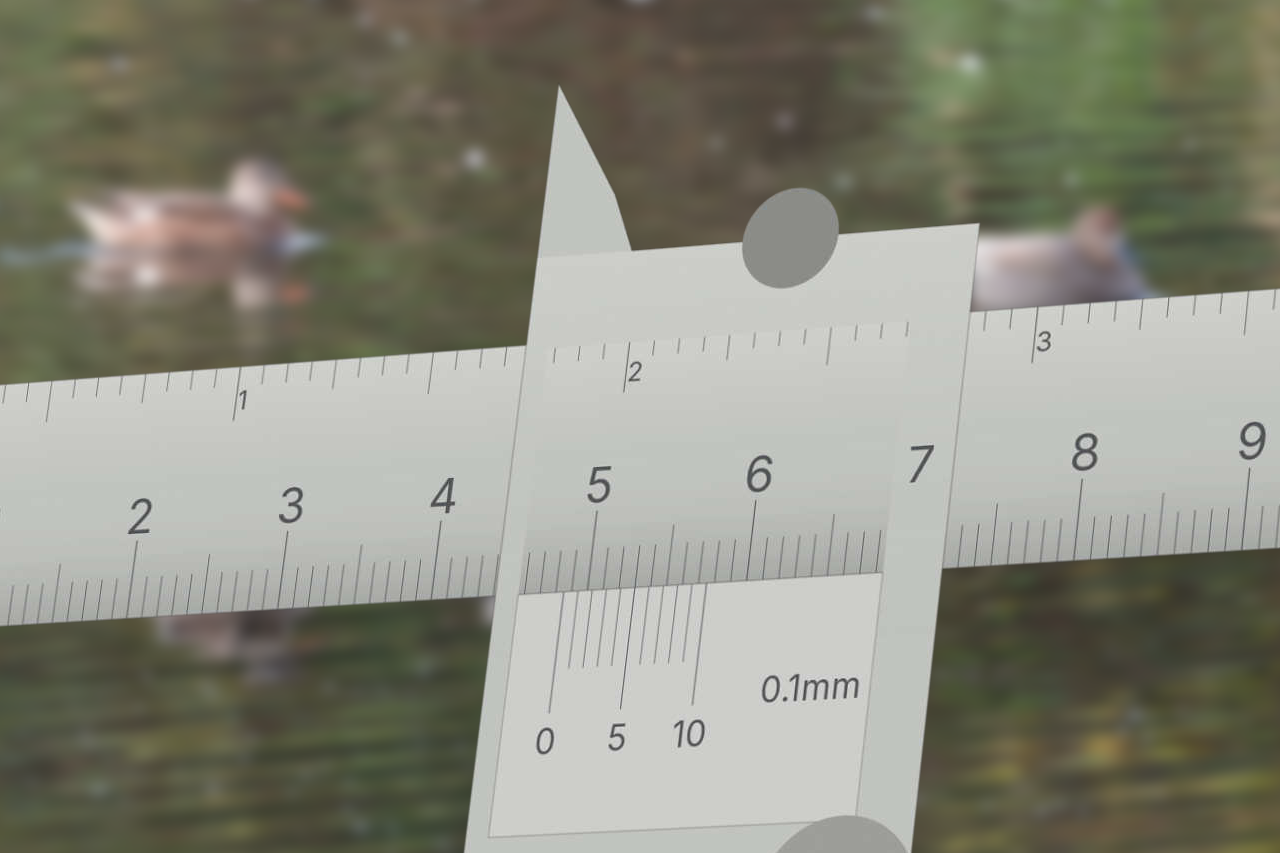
48.5 mm
